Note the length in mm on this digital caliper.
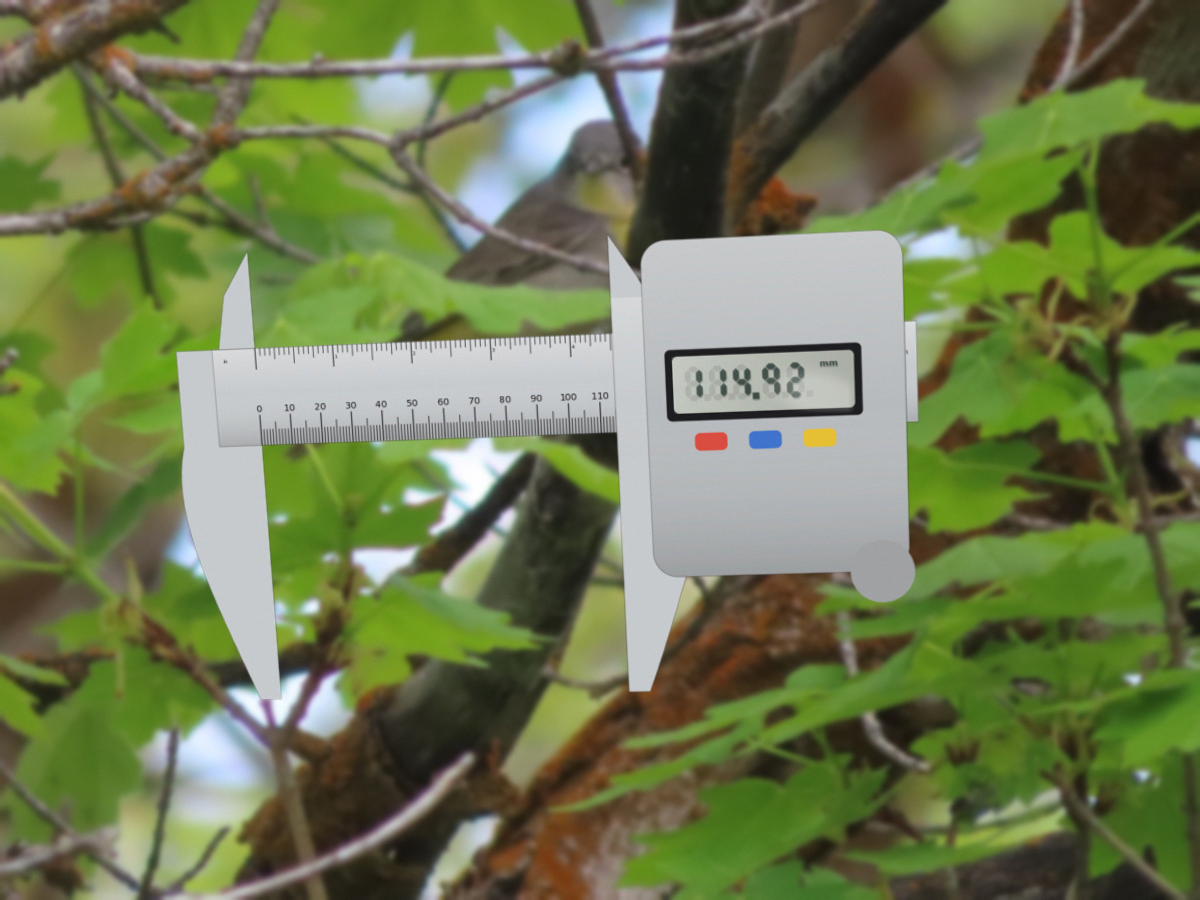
114.92 mm
